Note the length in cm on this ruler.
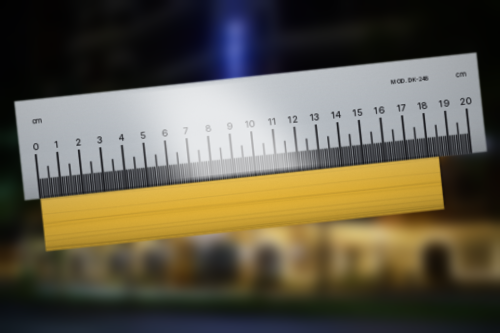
18.5 cm
